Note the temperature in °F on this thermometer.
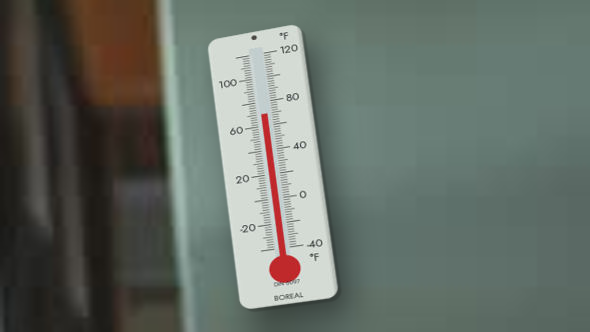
70 °F
